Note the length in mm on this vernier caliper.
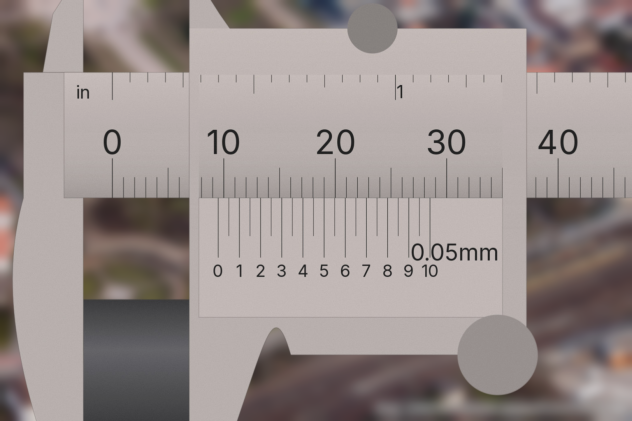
9.5 mm
